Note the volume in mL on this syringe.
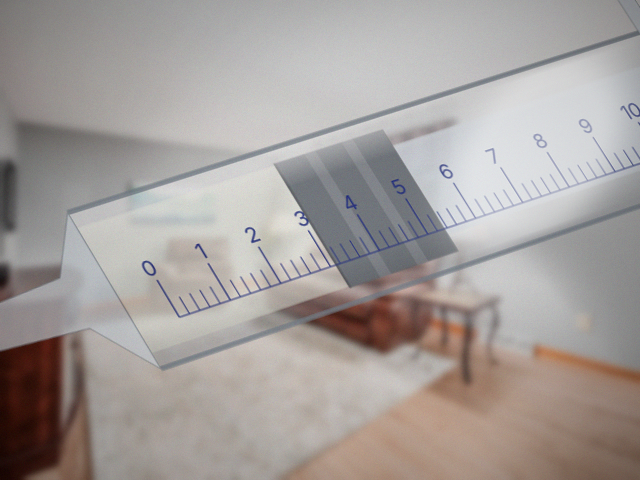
3.1 mL
